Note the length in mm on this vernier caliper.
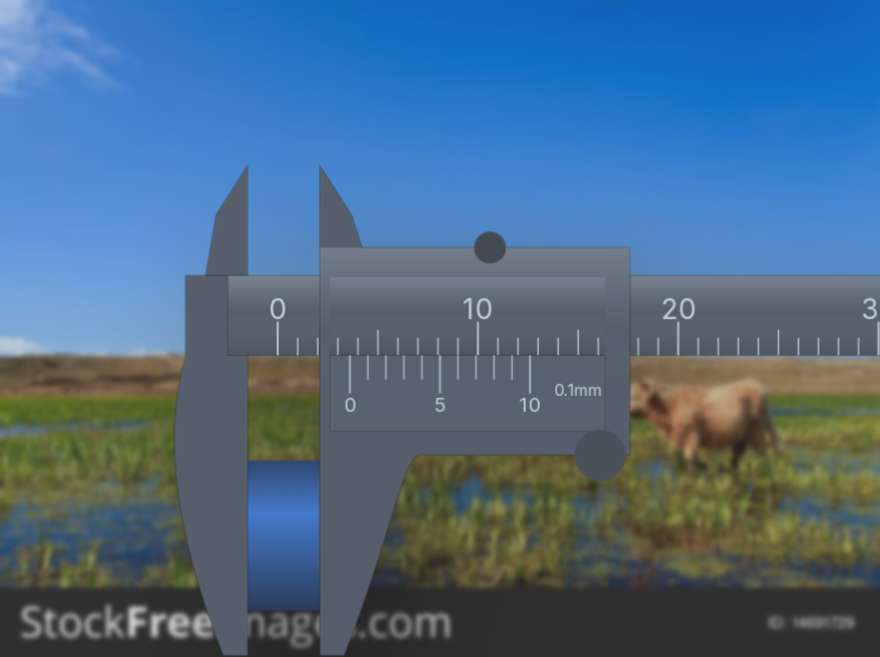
3.6 mm
